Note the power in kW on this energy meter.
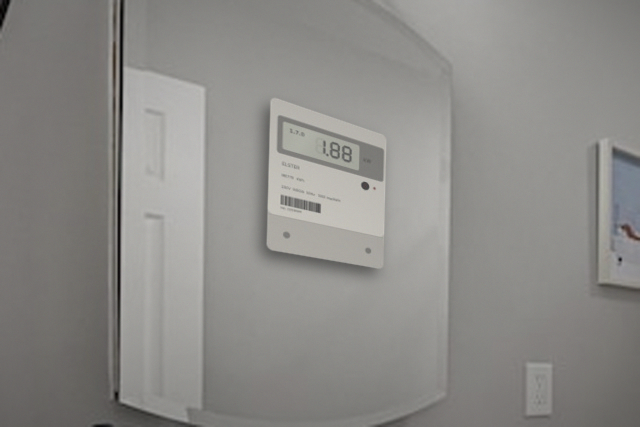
1.88 kW
